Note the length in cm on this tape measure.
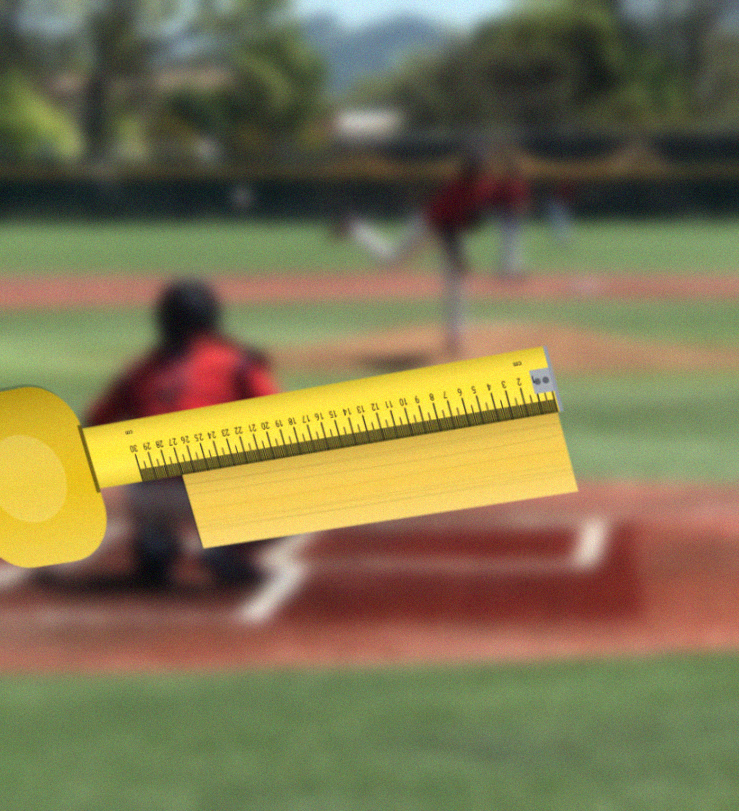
27 cm
